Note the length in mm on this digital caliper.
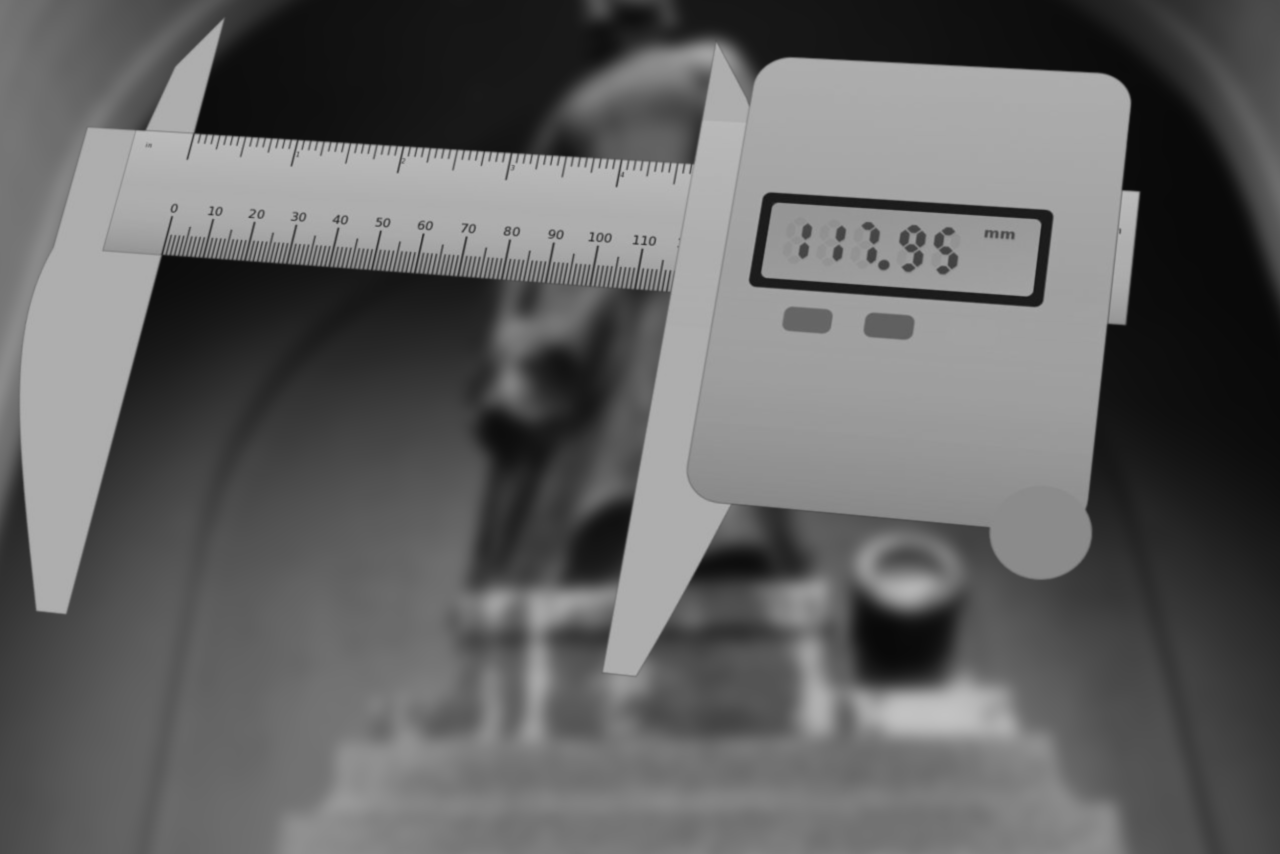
117.95 mm
